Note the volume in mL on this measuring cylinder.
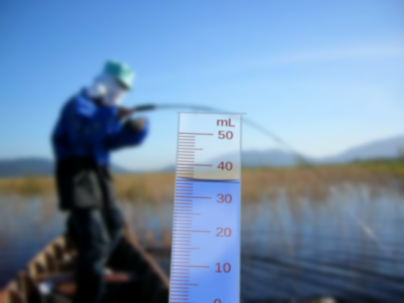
35 mL
